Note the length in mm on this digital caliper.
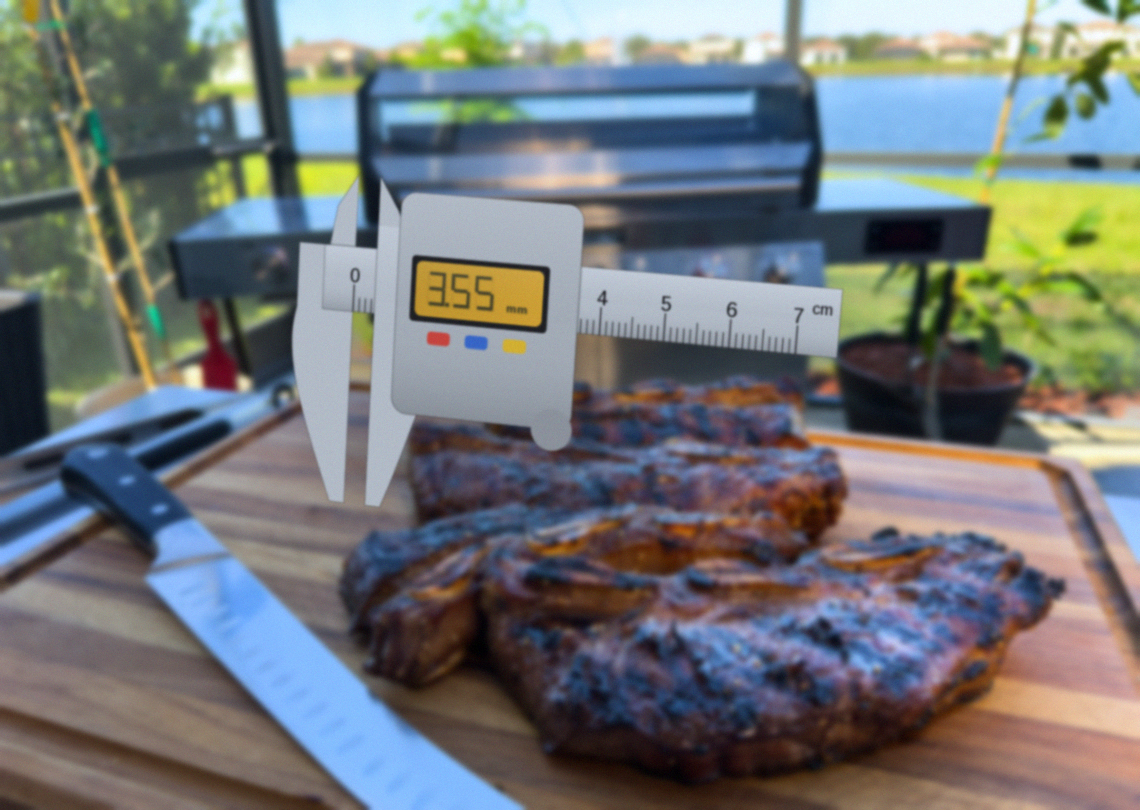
3.55 mm
